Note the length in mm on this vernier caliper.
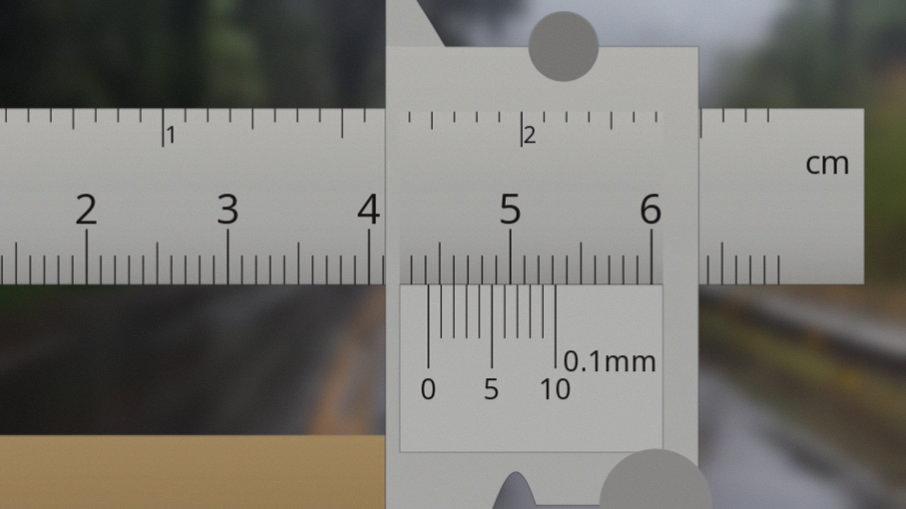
44.2 mm
